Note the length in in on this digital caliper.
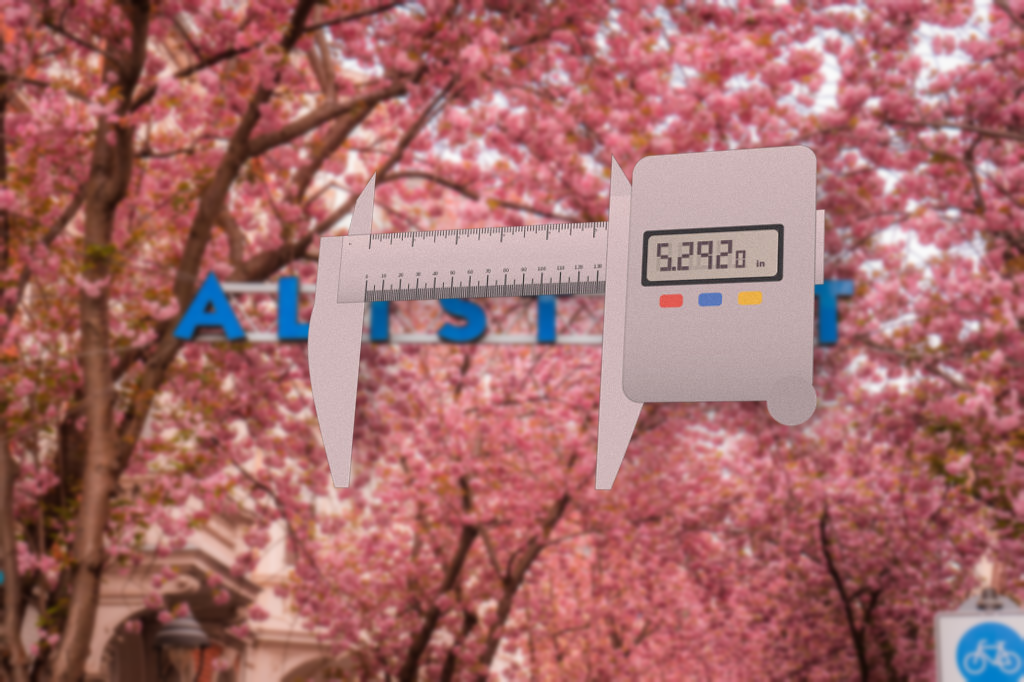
5.2920 in
